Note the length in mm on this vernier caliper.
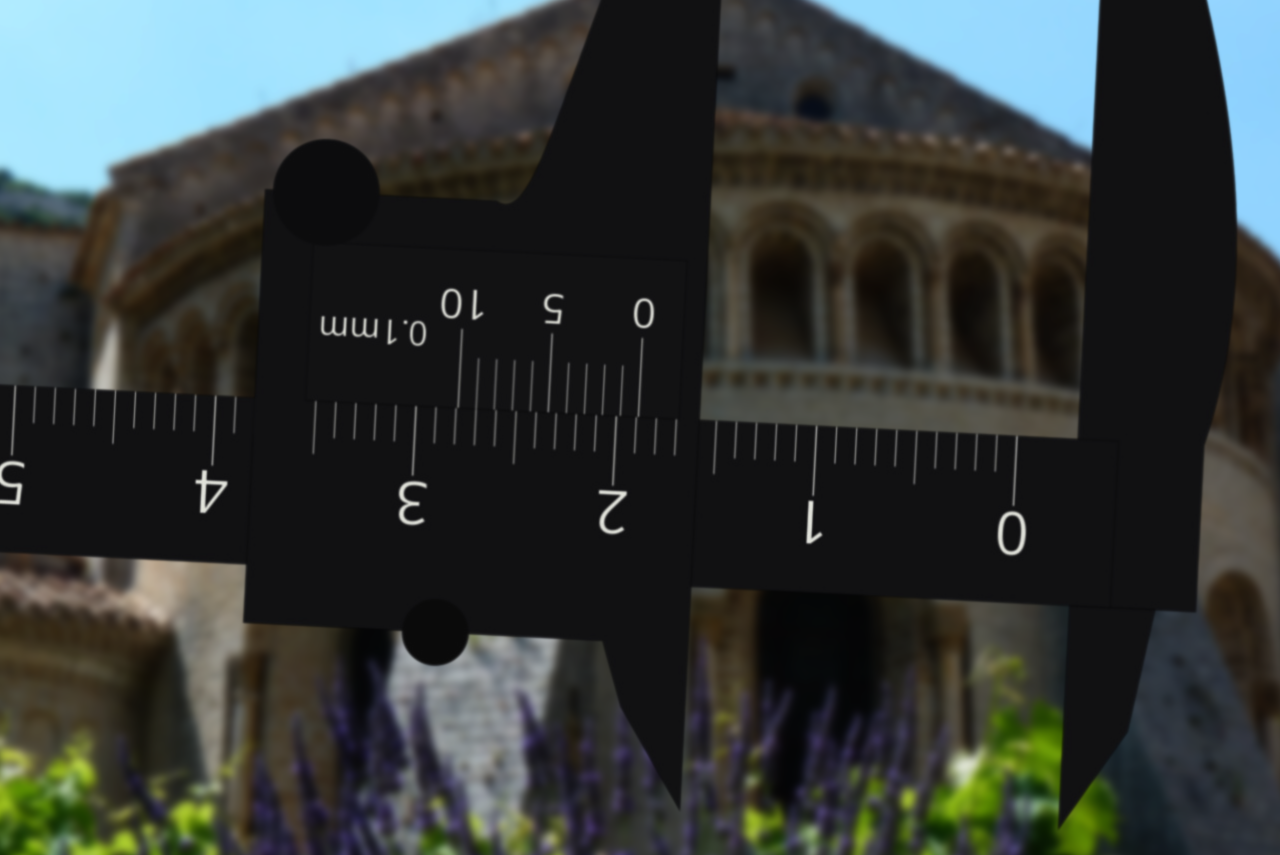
18.9 mm
